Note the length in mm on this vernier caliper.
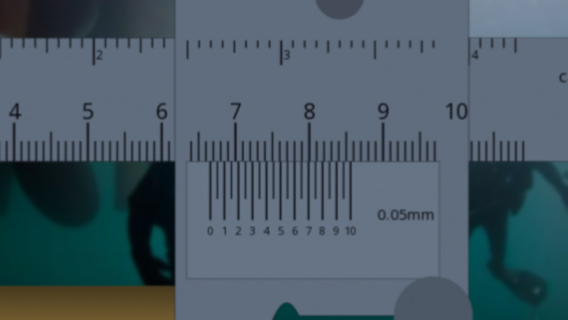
66.6 mm
